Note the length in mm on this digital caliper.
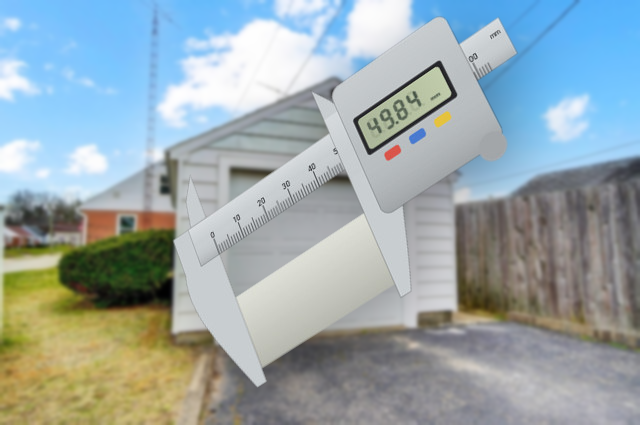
49.84 mm
